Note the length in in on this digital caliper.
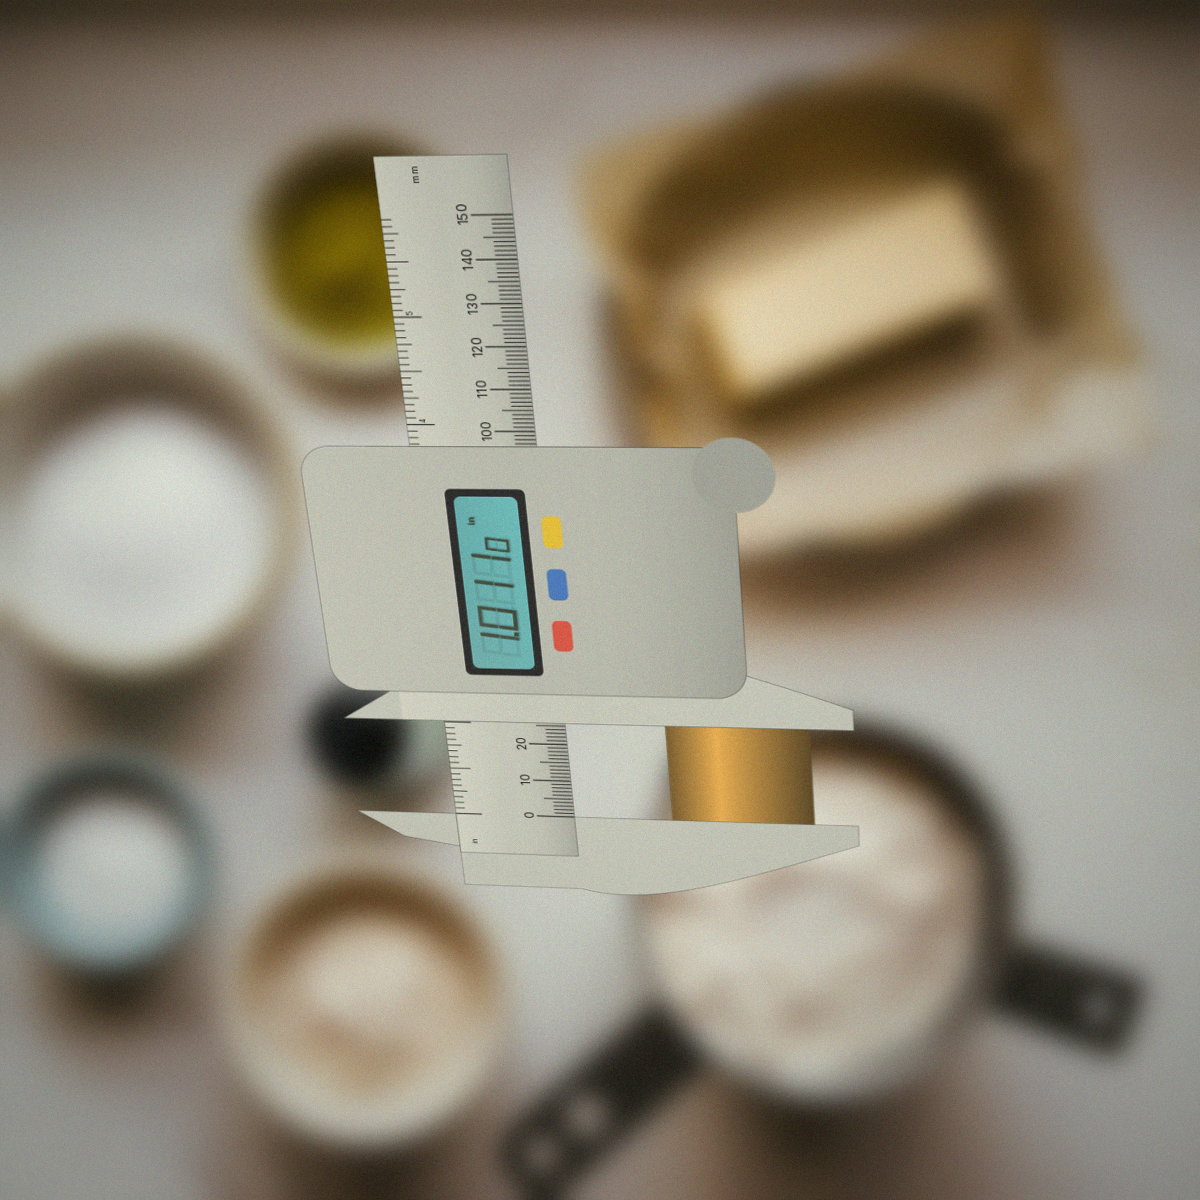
1.0110 in
